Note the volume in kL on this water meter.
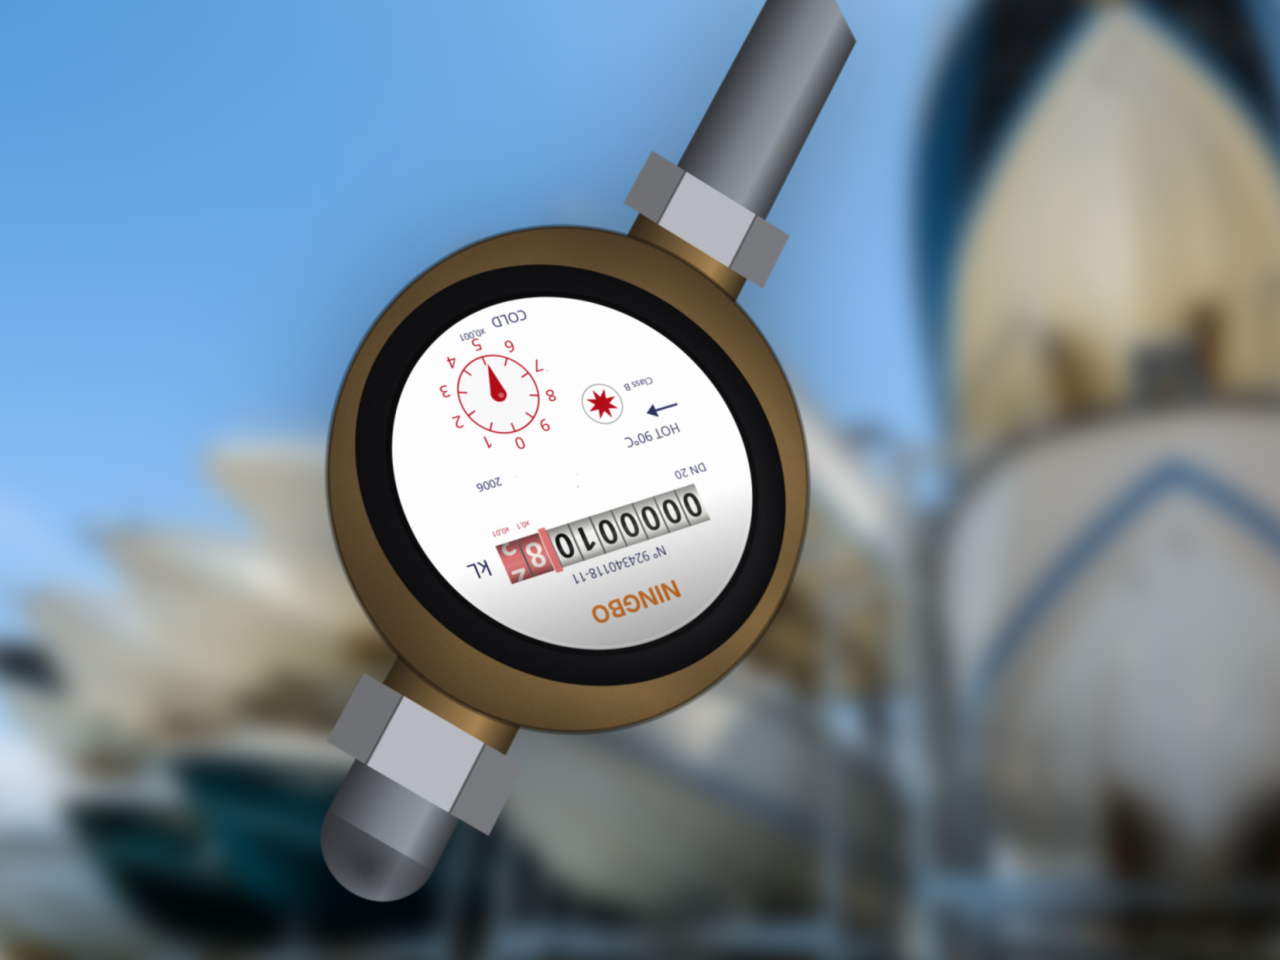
10.825 kL
